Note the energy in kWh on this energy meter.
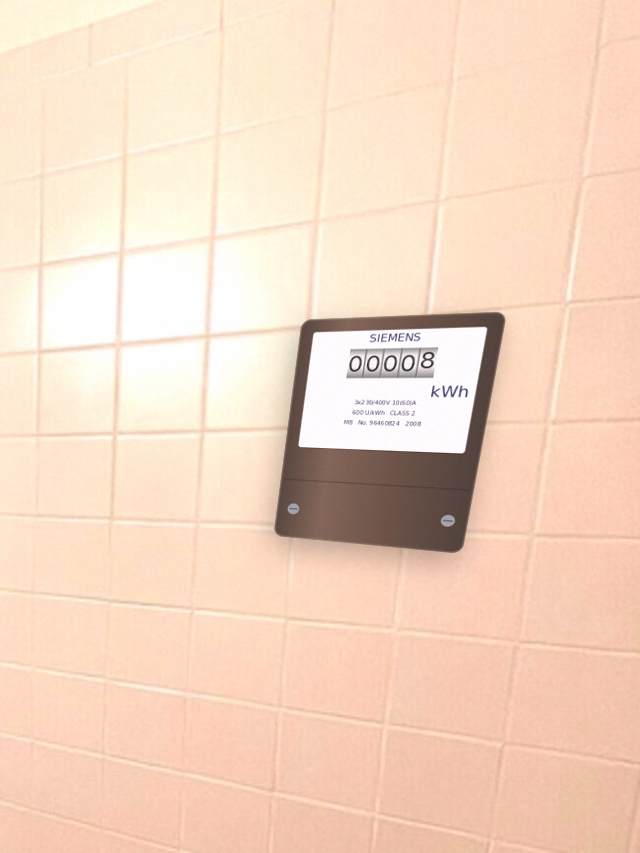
8 kWh
